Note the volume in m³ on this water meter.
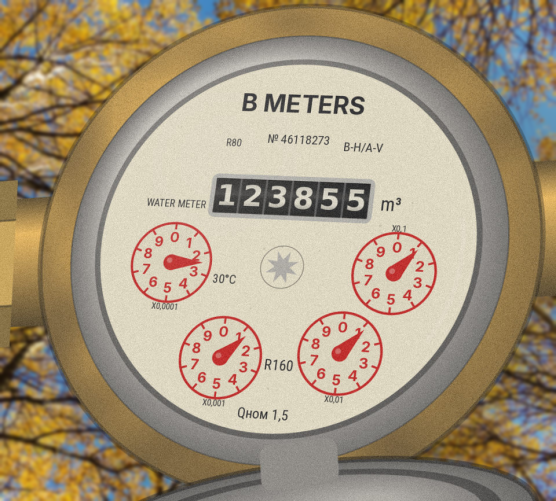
123855.1112 m³
